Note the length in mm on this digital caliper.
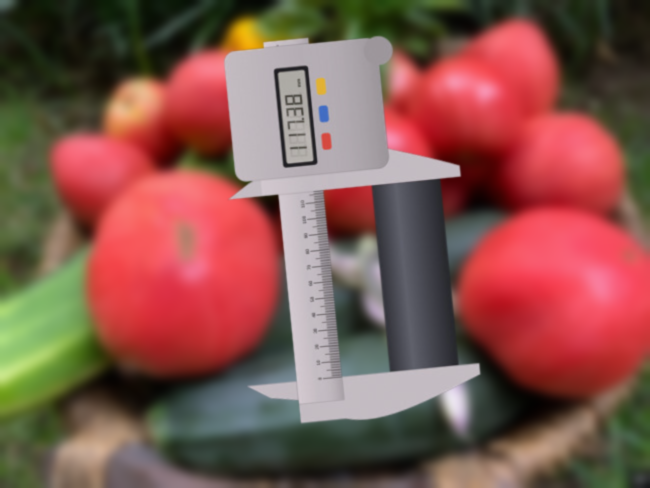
117.38 mm
